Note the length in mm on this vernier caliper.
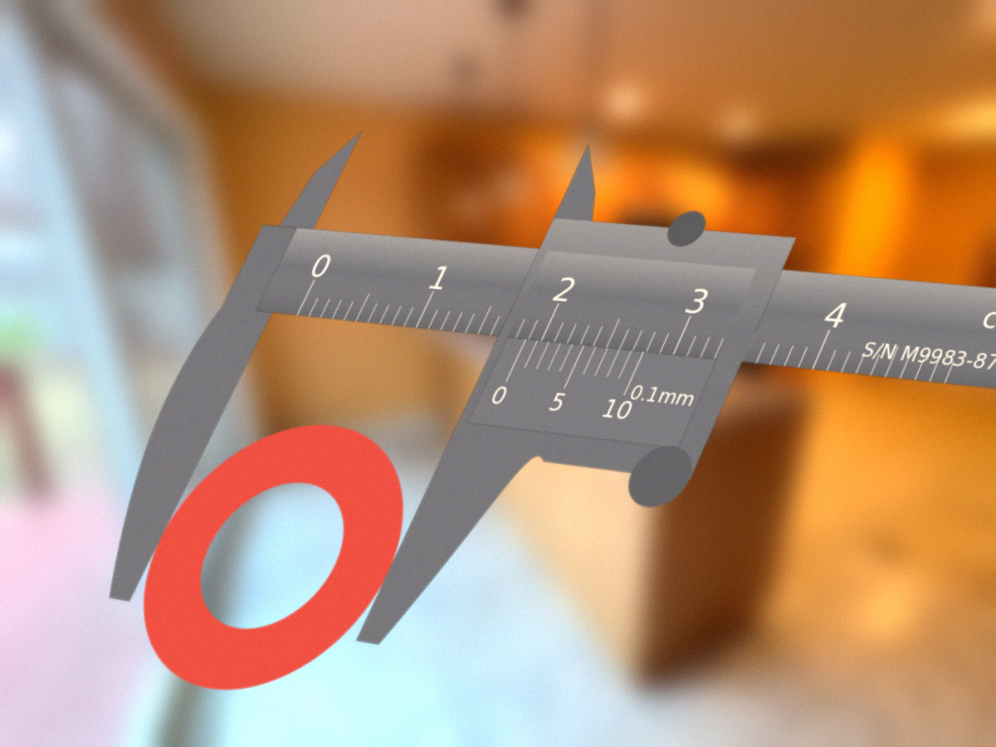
18.8 mm
